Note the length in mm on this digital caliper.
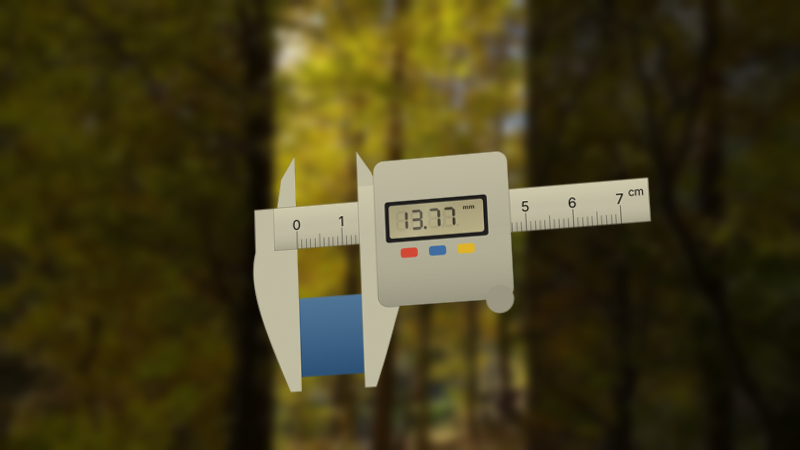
13.77 mm
